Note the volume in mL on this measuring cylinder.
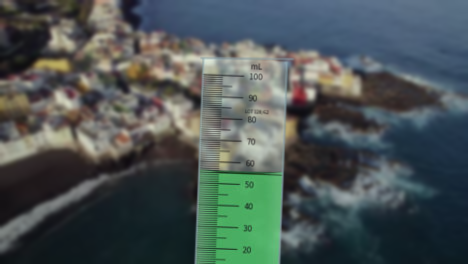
55 mL
